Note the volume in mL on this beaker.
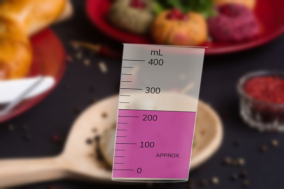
225 mL
